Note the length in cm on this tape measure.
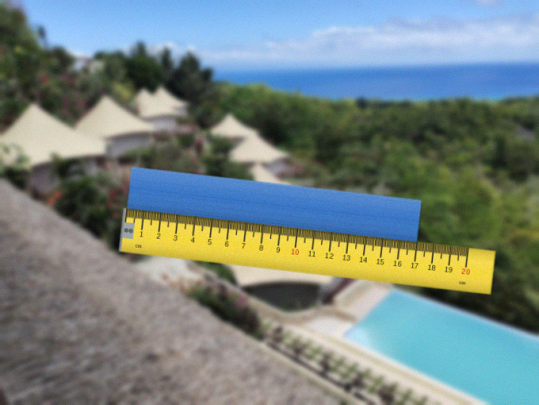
17 cm
